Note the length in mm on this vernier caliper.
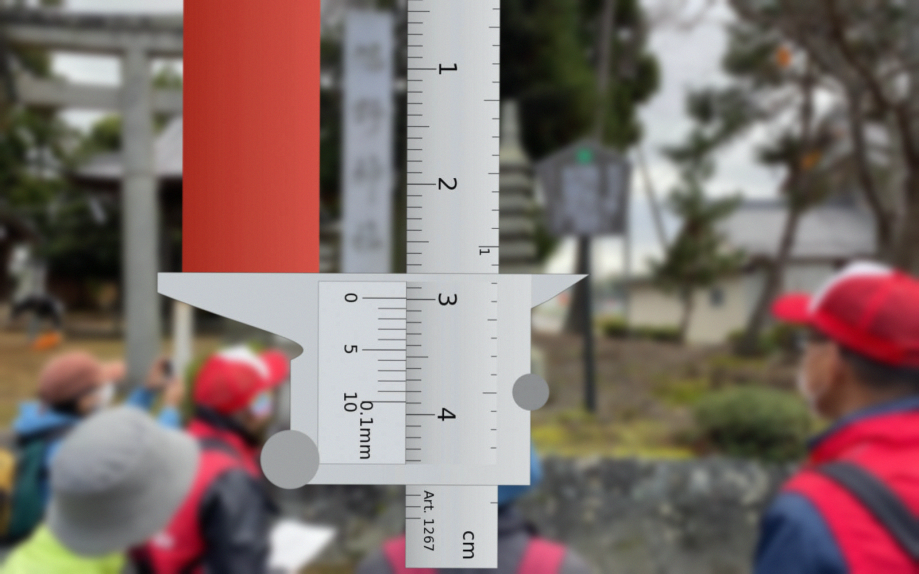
29.9 mm
